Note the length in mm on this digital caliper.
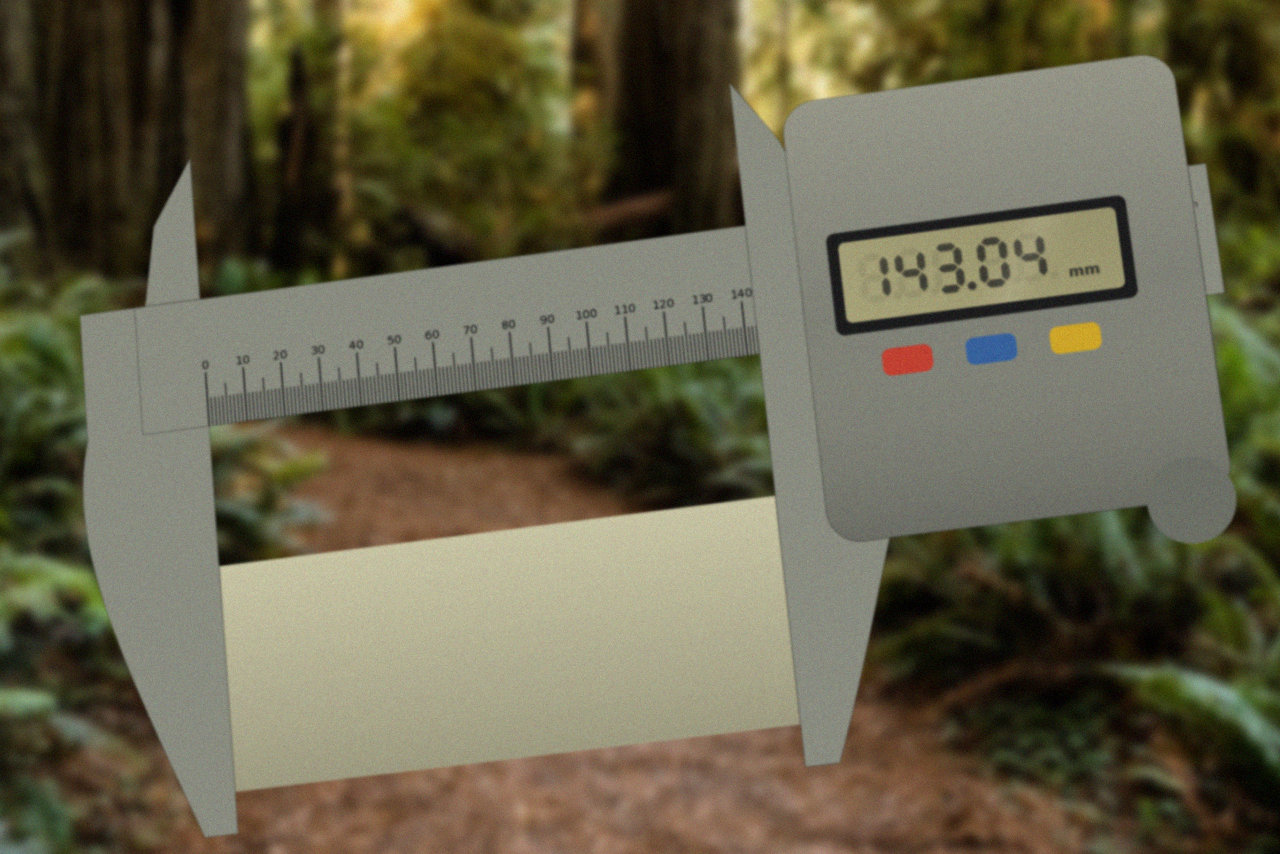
143.04 mm
